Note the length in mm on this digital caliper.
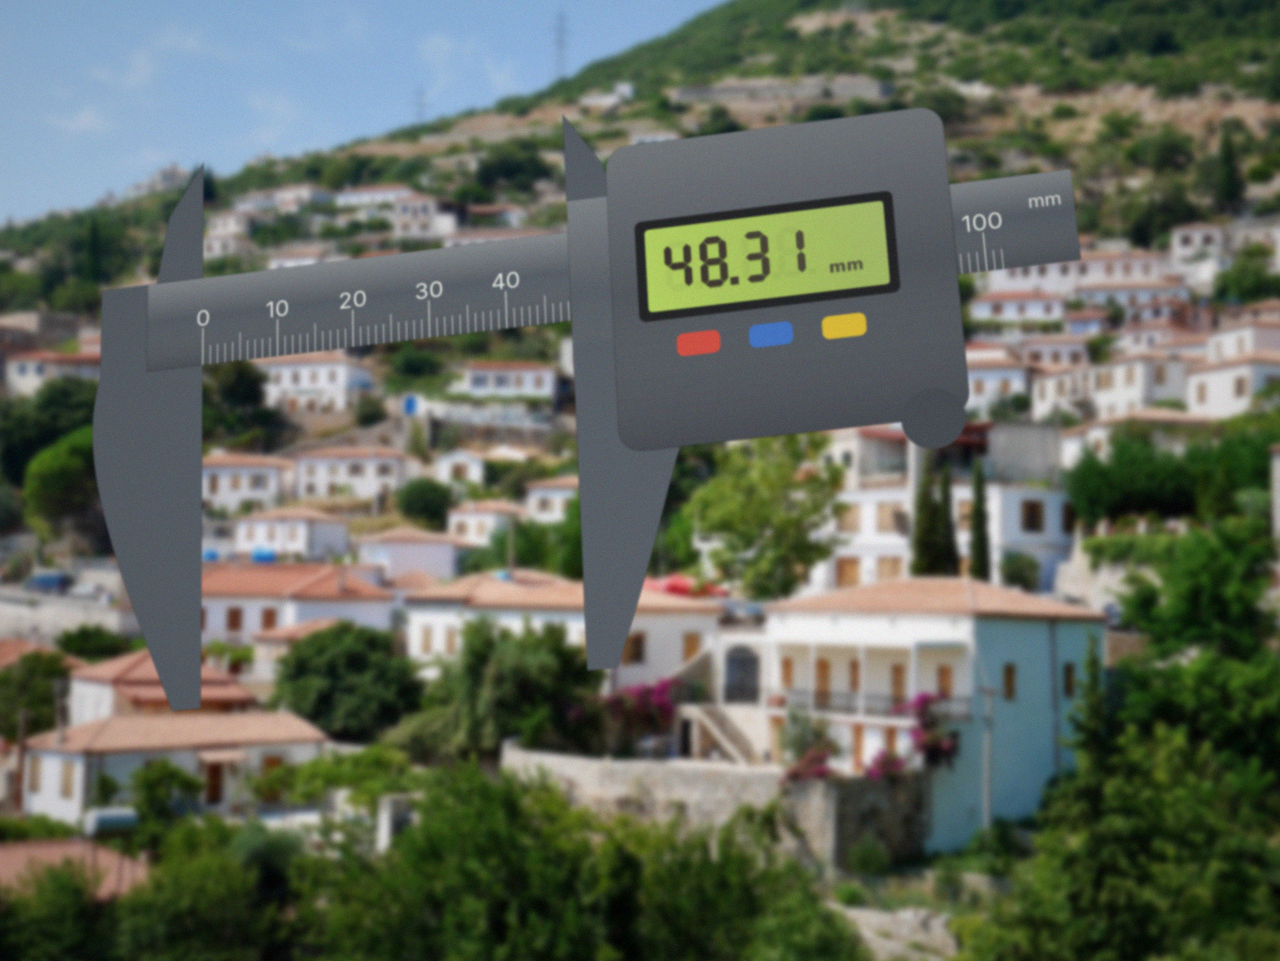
48.31 mm
